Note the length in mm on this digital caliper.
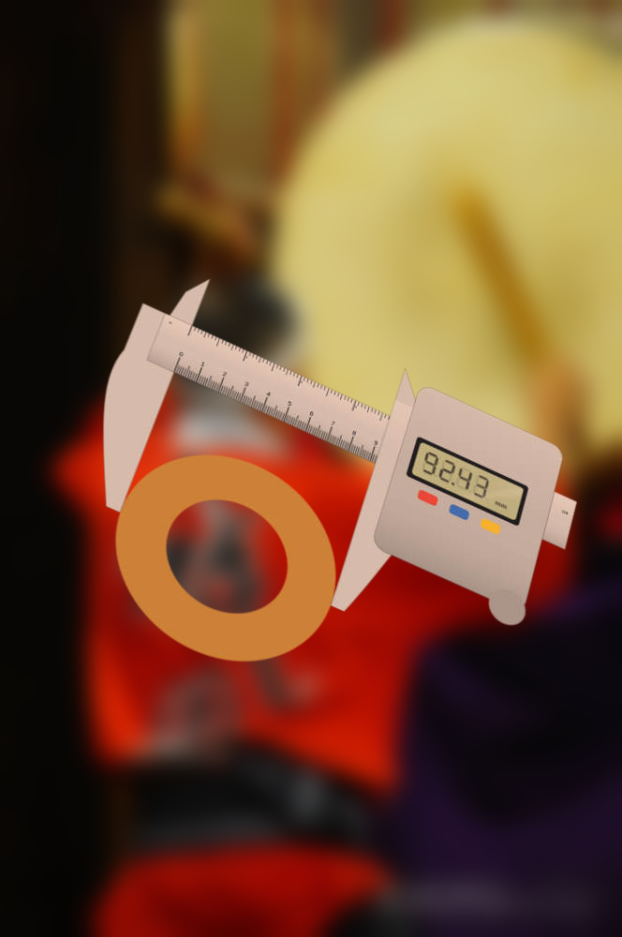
92.43 mm
